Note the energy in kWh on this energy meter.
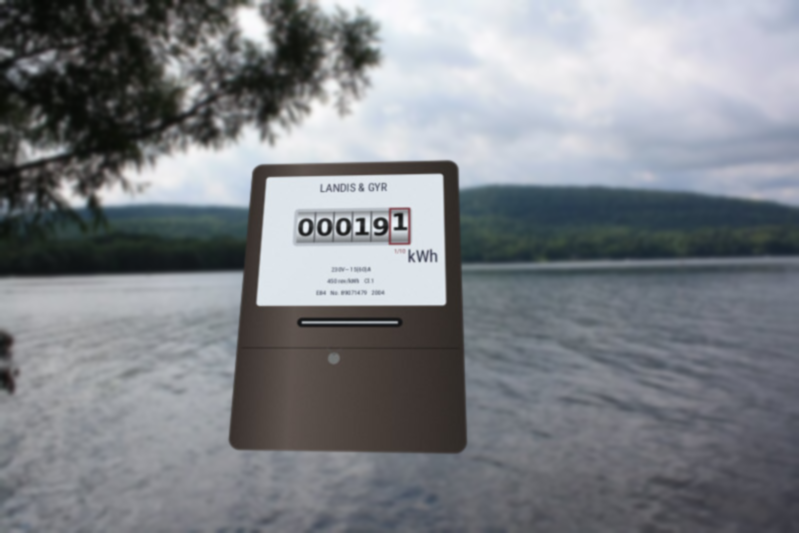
19.1 kWh
